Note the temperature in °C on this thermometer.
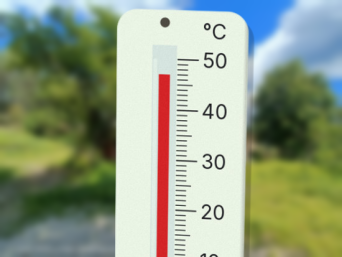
47 °C
